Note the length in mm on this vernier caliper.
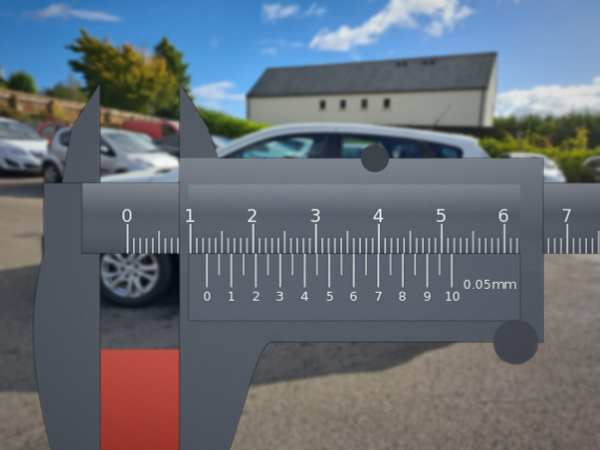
12.6 mm
